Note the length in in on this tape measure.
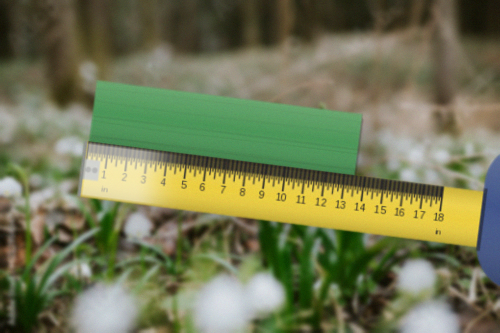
13.5 in
